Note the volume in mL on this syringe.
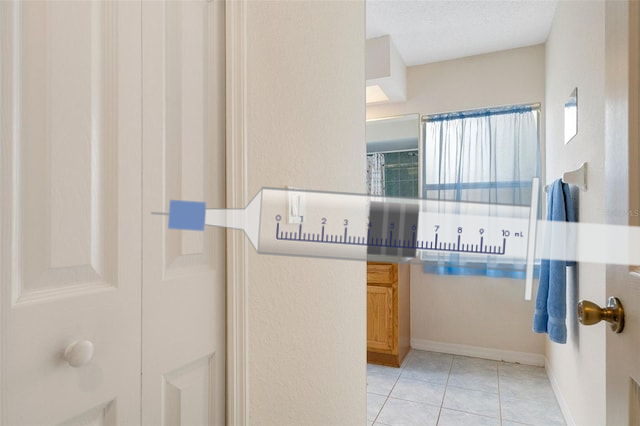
4 mL
